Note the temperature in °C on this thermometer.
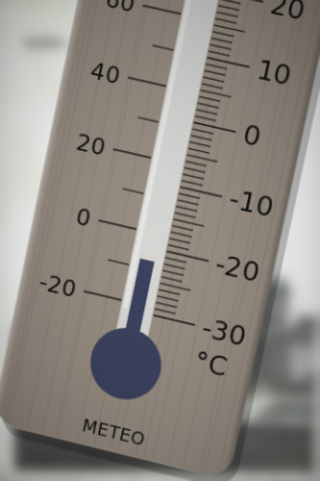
-22 °C
